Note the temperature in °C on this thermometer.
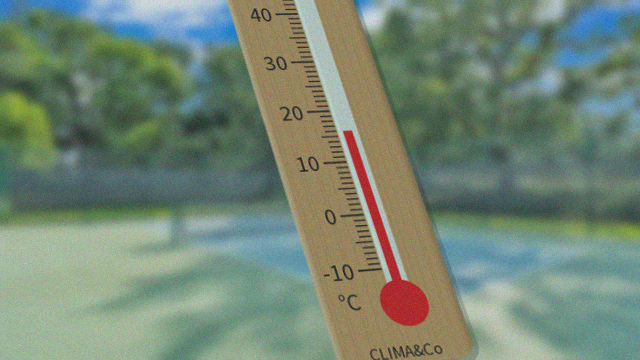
16 °C
